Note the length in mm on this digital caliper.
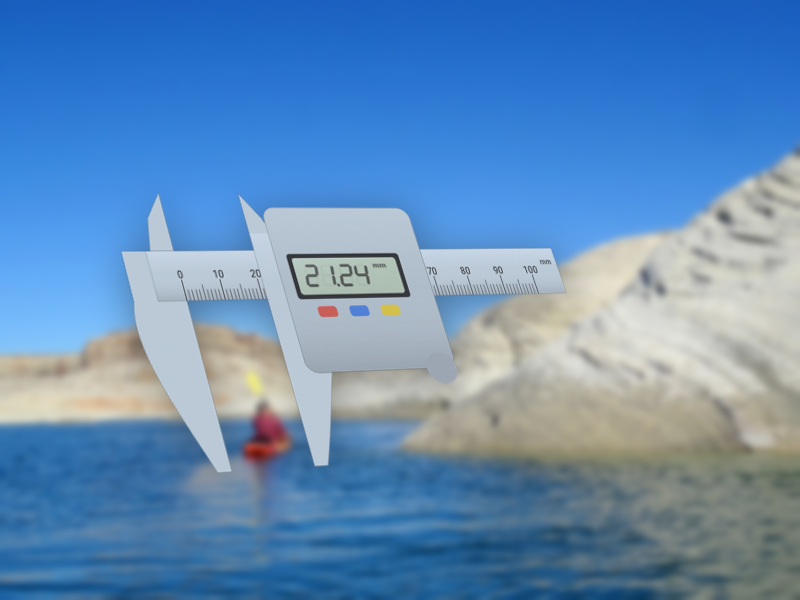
21.24 mm
